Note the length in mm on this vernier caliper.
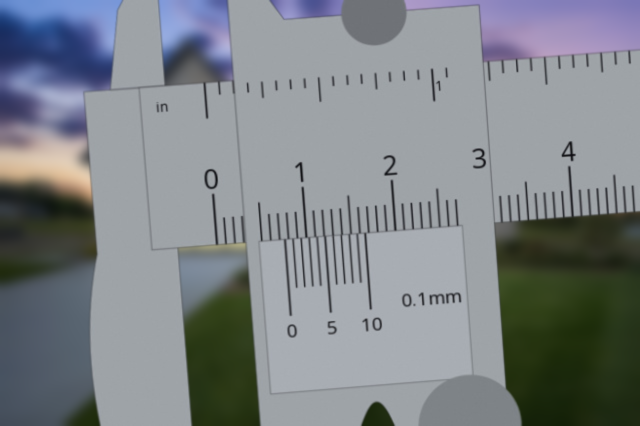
7.6 mm
